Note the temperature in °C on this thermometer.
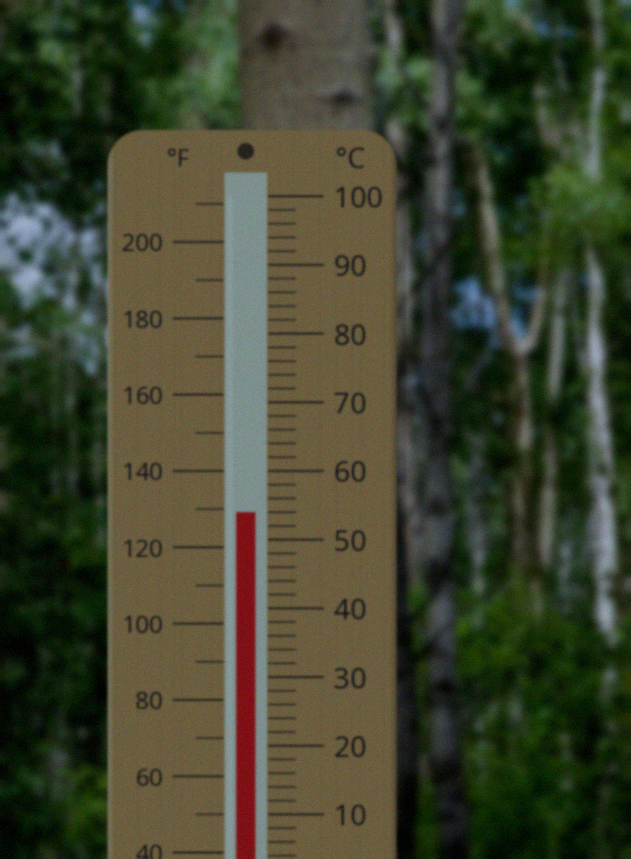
54 °C
